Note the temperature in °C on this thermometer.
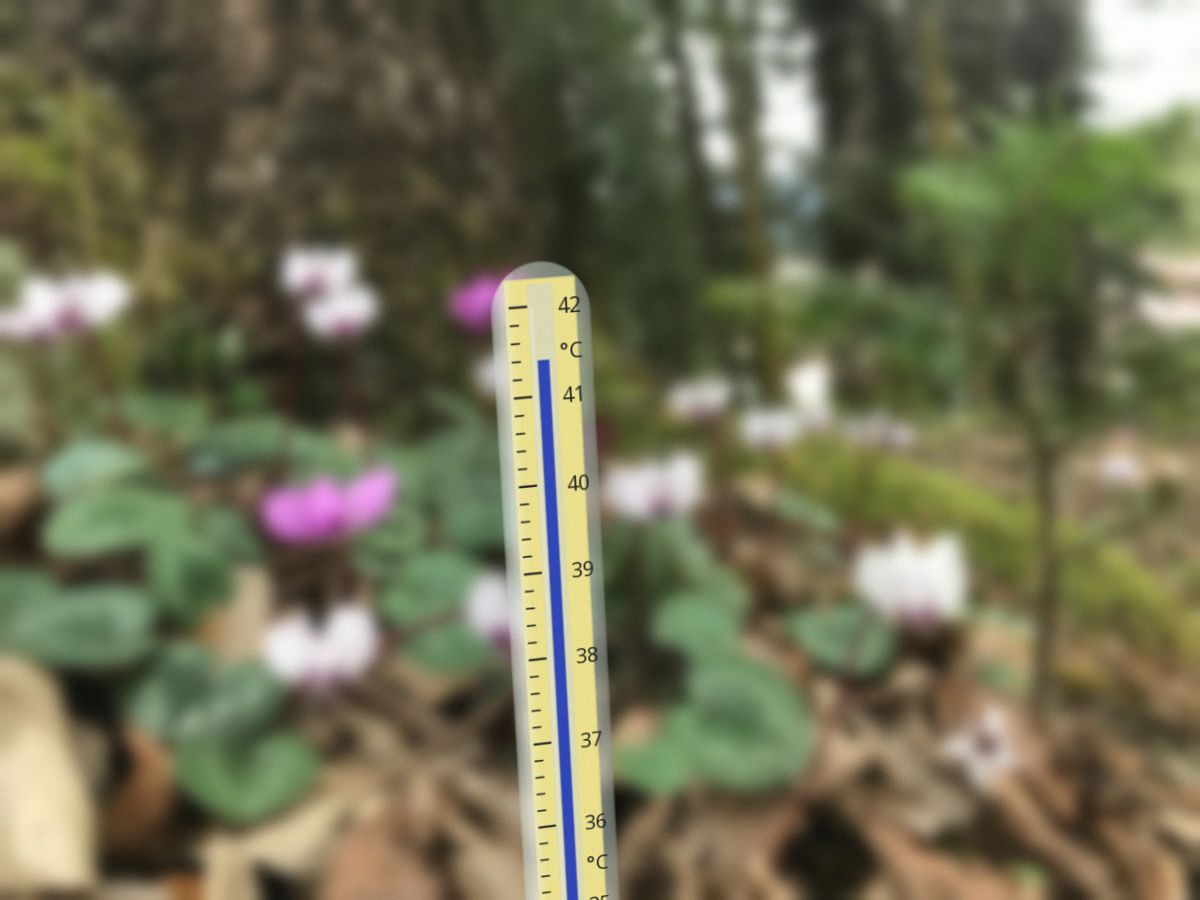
41.4 °C
